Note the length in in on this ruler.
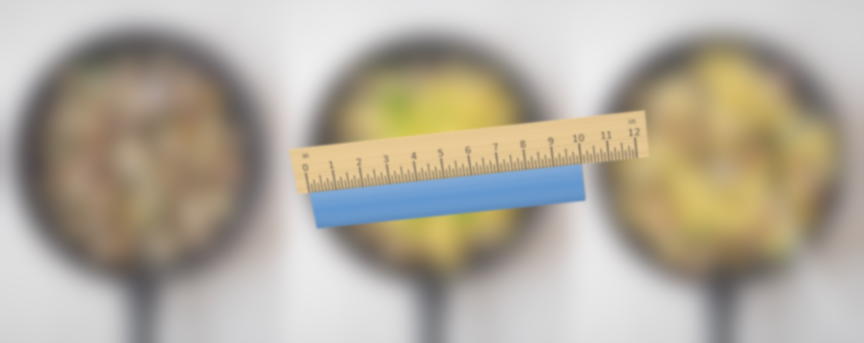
10 in
